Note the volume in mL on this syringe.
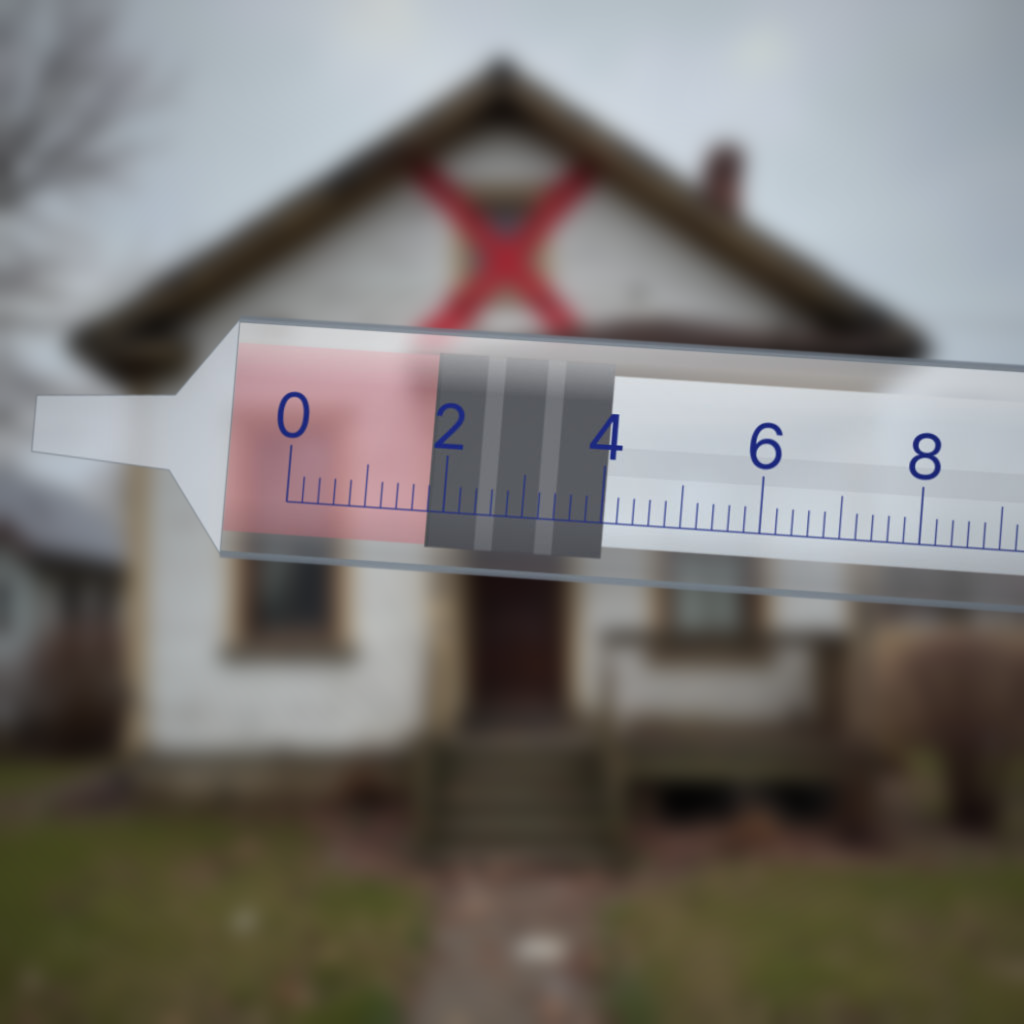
1.8 mL
